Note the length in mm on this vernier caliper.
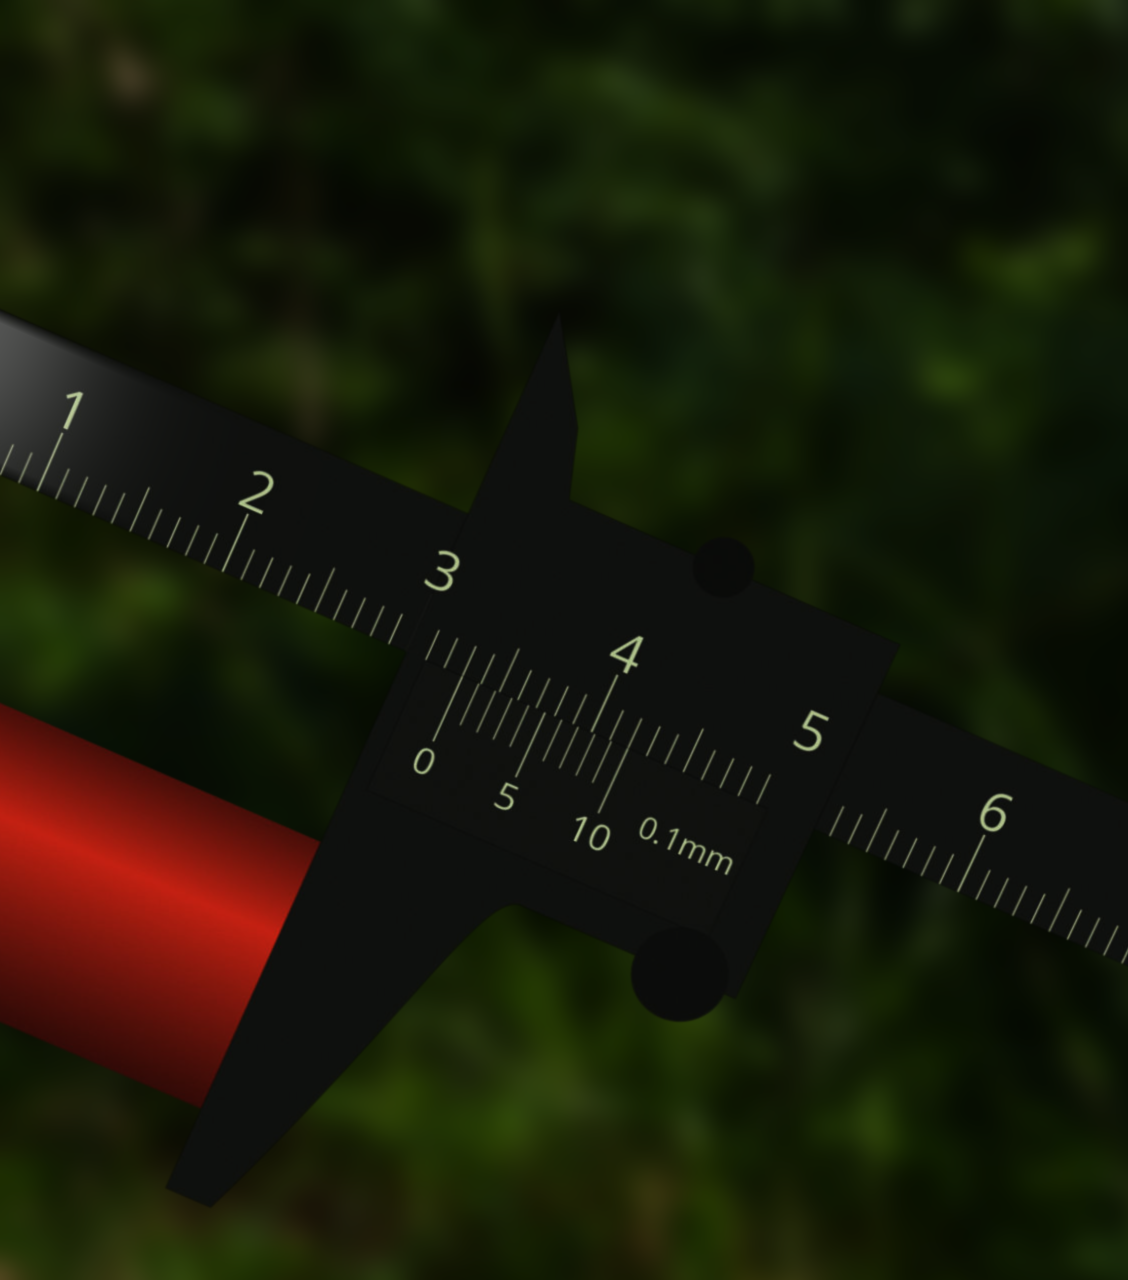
33.0 mm
